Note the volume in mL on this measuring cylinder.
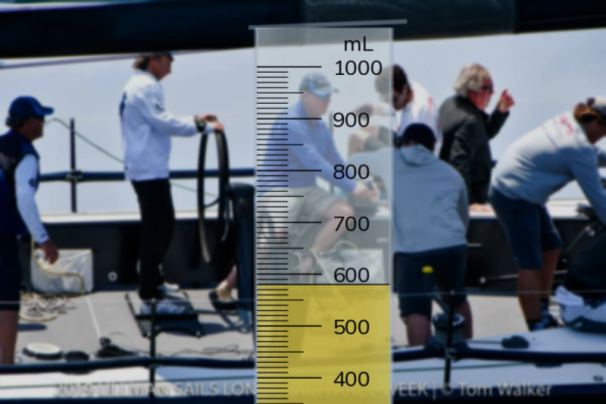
580 mL
